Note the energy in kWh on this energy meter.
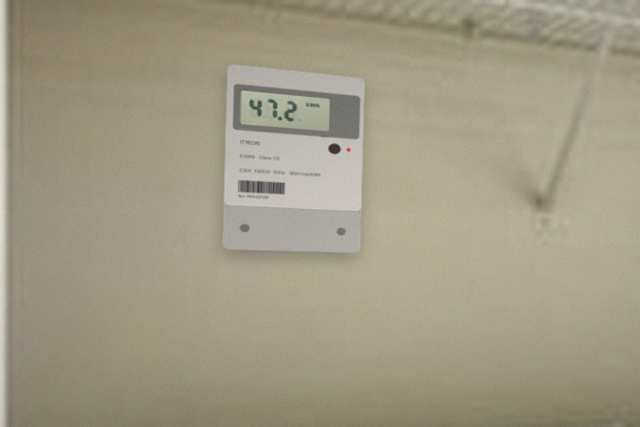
47.2 kWh
